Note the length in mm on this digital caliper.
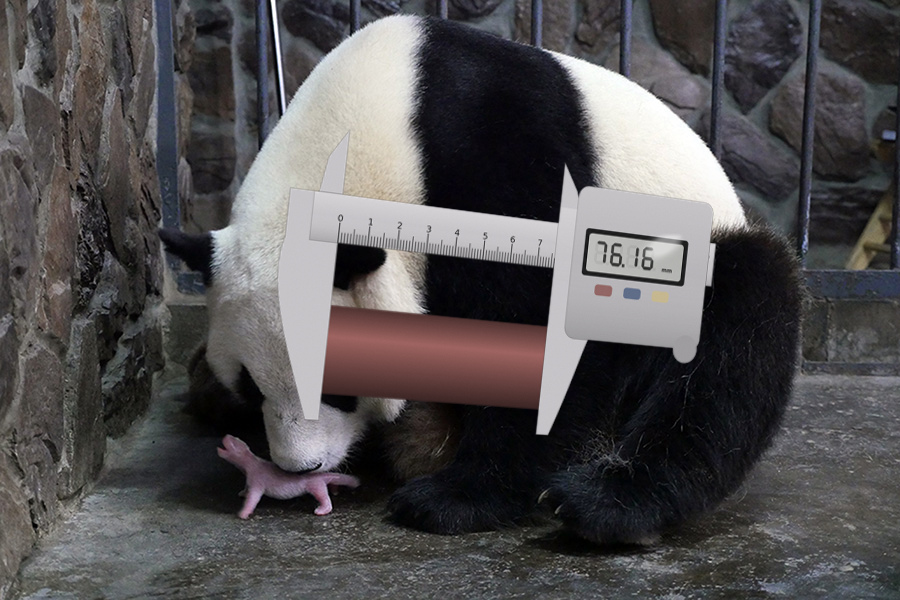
76.16 mm
